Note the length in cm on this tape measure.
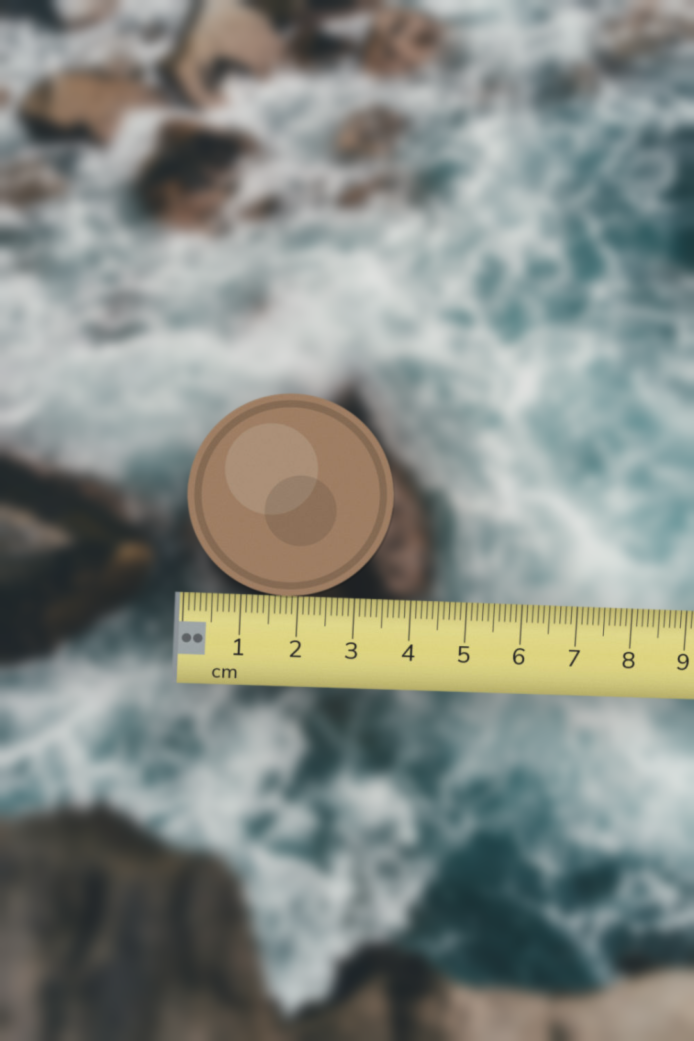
3.6 cm
